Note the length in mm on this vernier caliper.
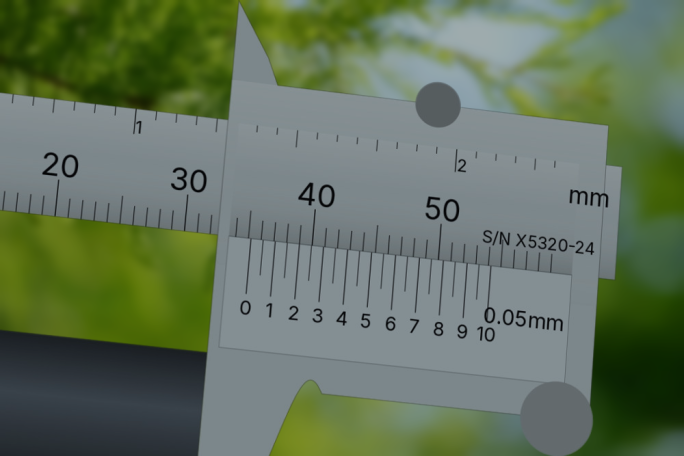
35.2 mm
